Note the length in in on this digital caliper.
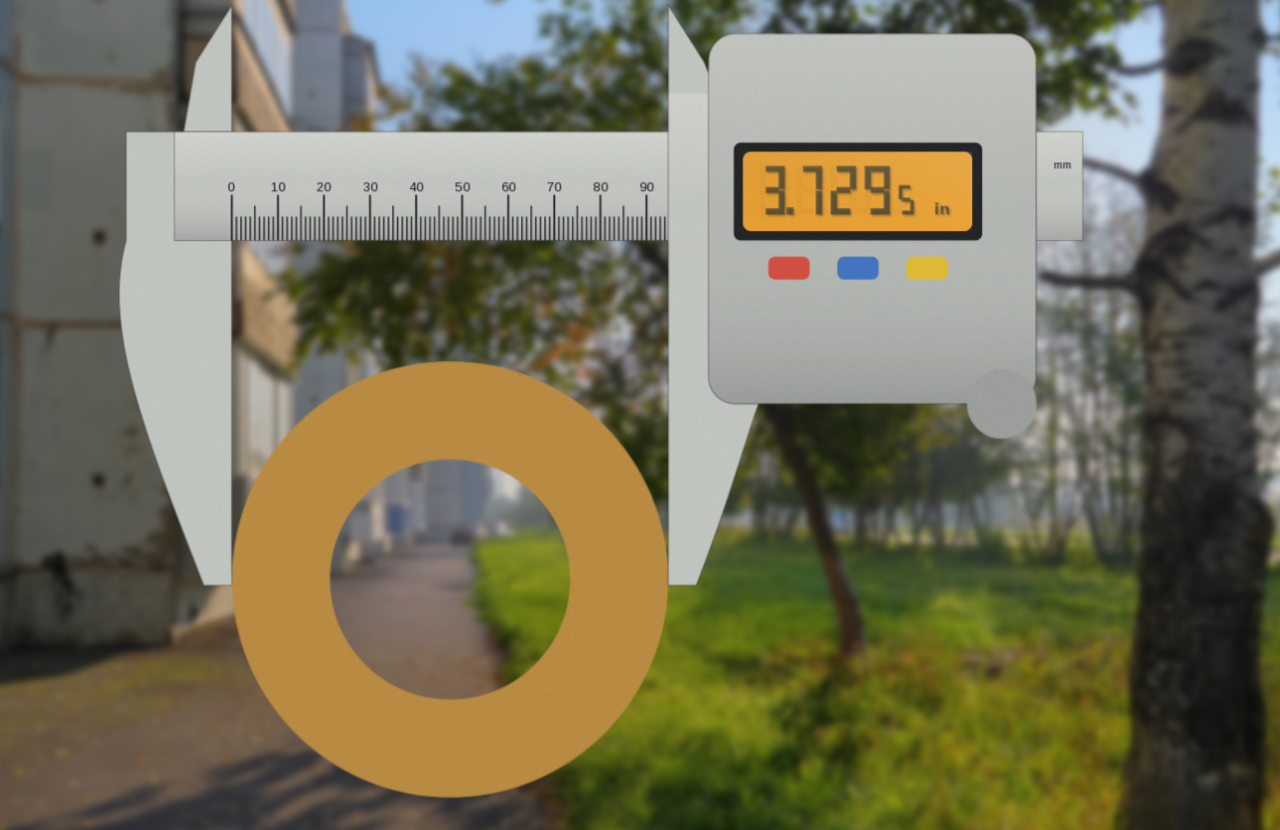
3.7295 in
